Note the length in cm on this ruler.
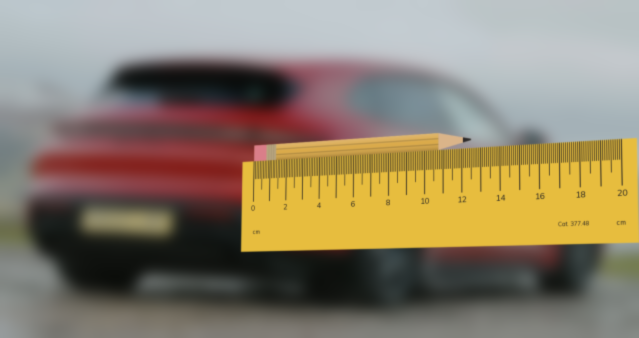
12.5 cm
